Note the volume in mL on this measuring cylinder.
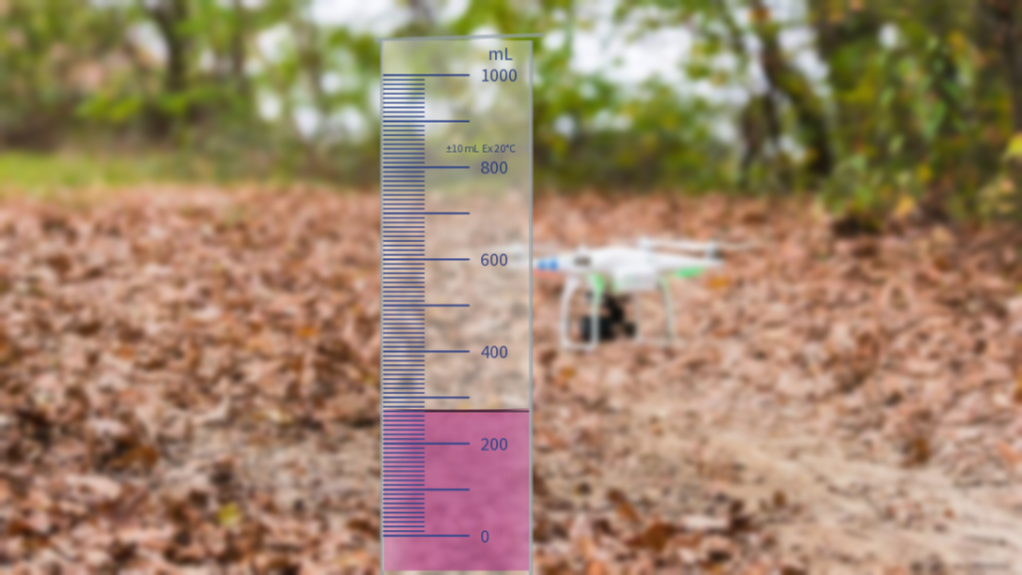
270 mL
